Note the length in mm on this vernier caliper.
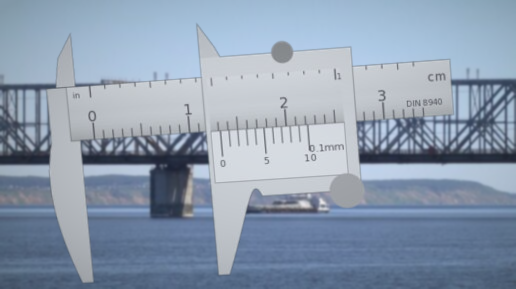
13.2 mm
